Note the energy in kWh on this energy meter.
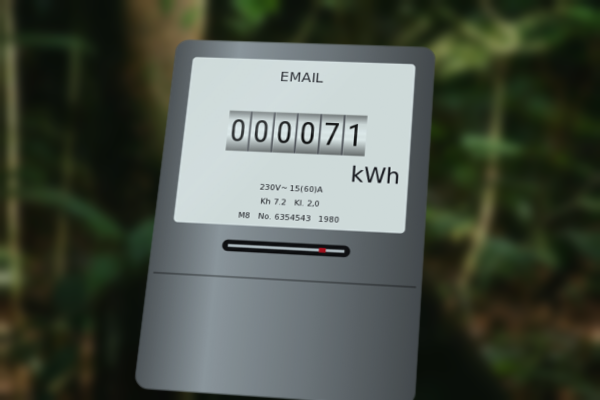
71 kWh
